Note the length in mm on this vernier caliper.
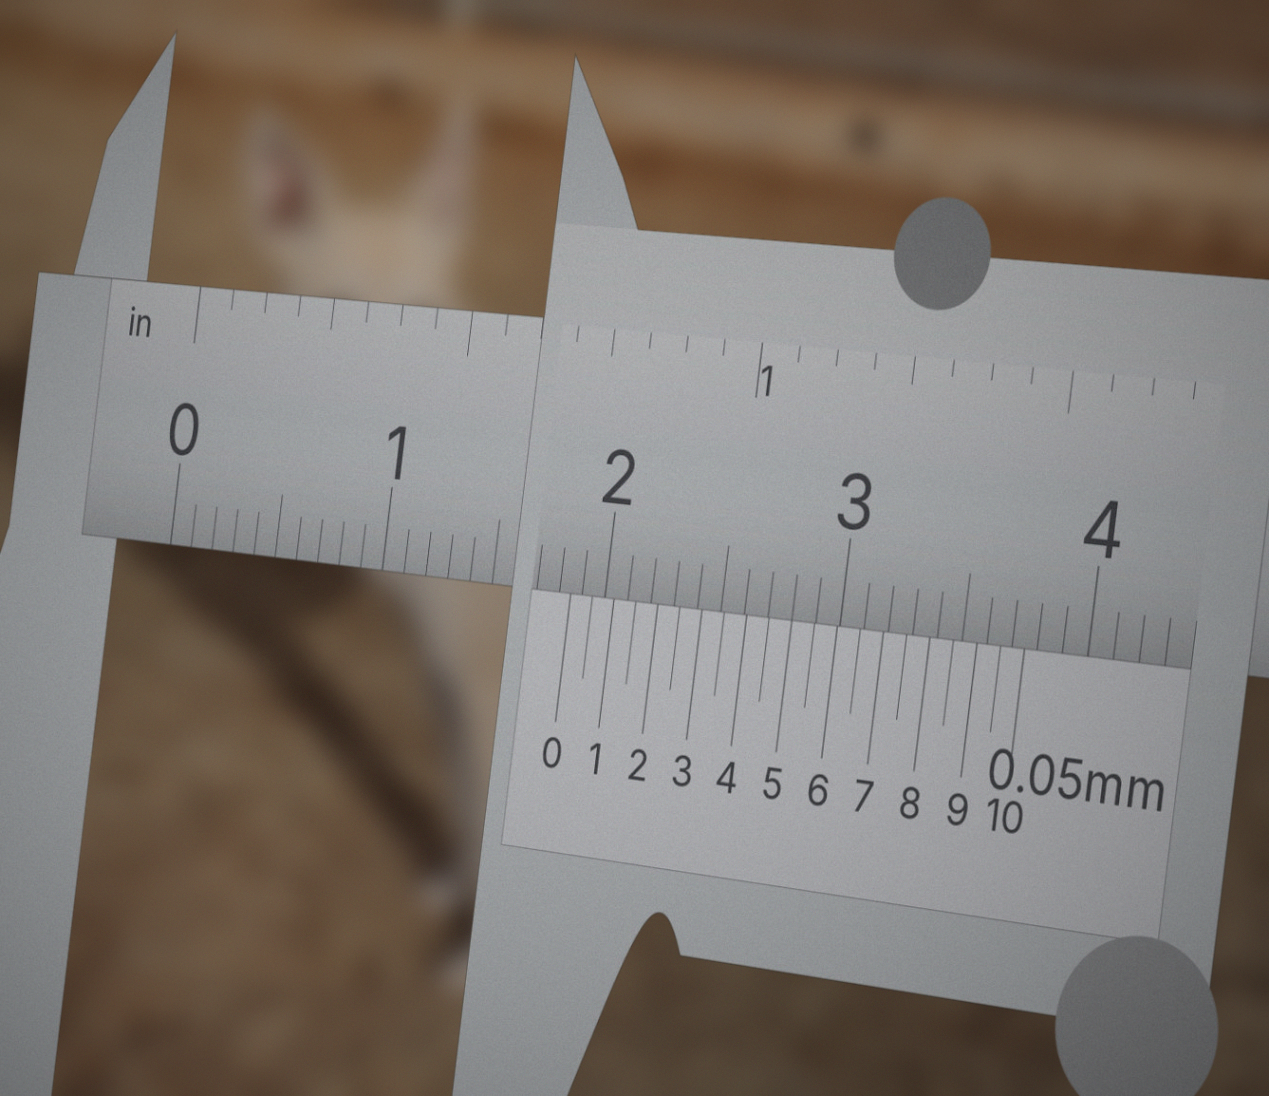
18.50 mm
